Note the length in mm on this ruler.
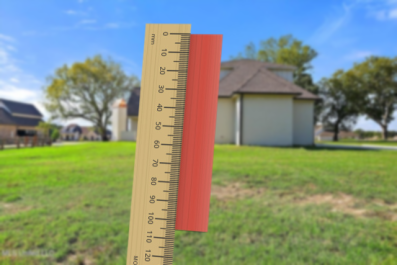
105 mm
